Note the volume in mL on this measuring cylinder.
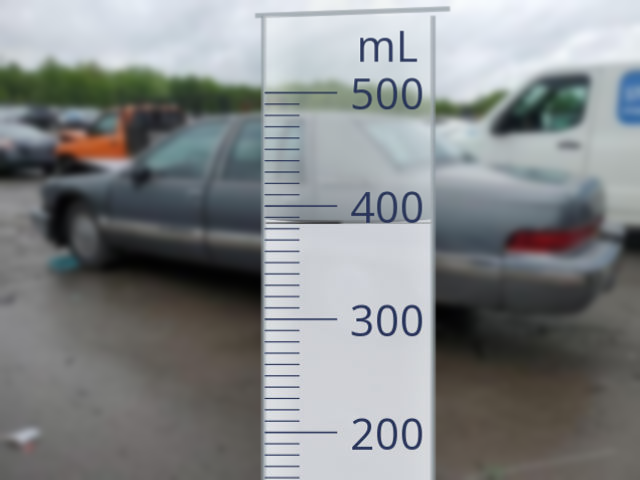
385 mL
